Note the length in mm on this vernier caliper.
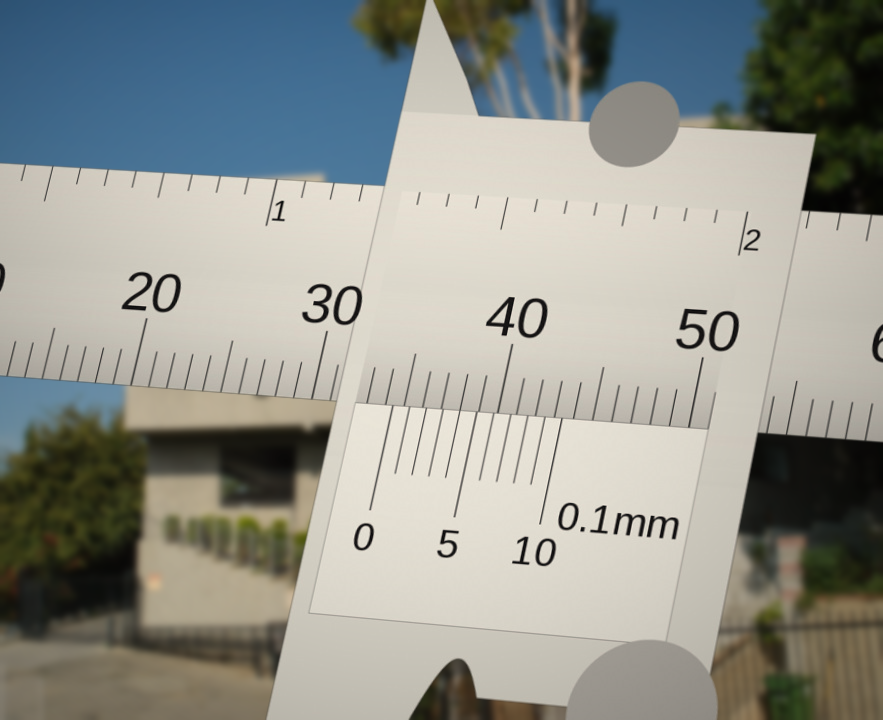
34.4 mm
